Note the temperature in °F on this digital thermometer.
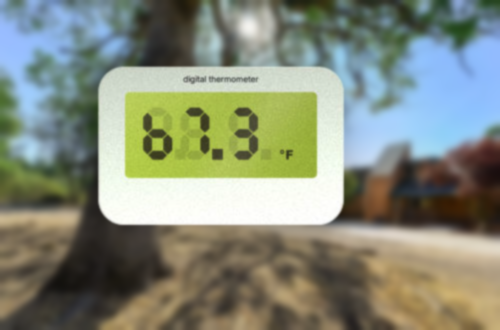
67.3 °F
